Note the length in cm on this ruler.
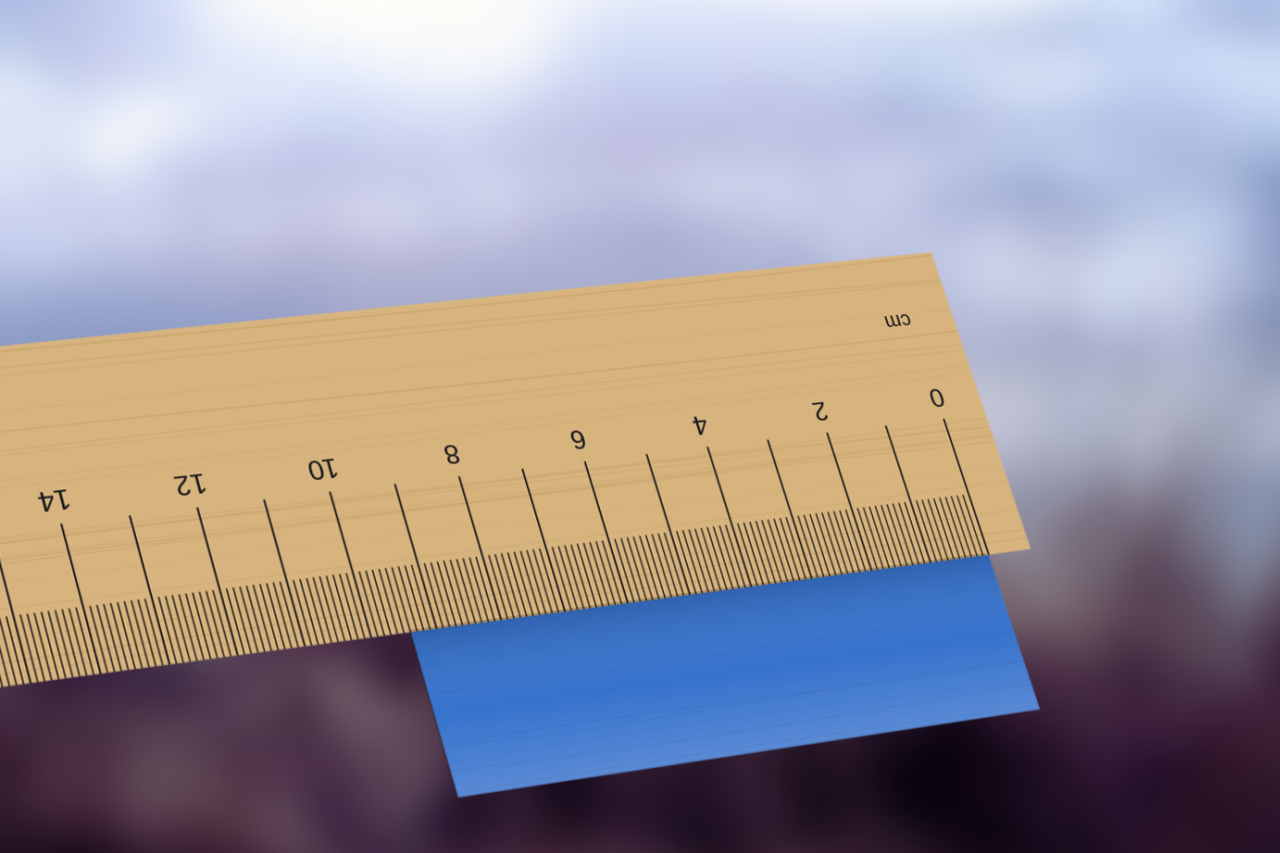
9.4 cm
